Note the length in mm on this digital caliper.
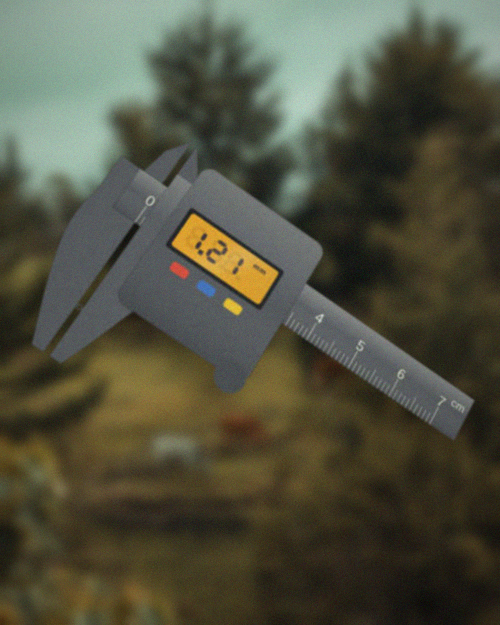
1.21 mm
